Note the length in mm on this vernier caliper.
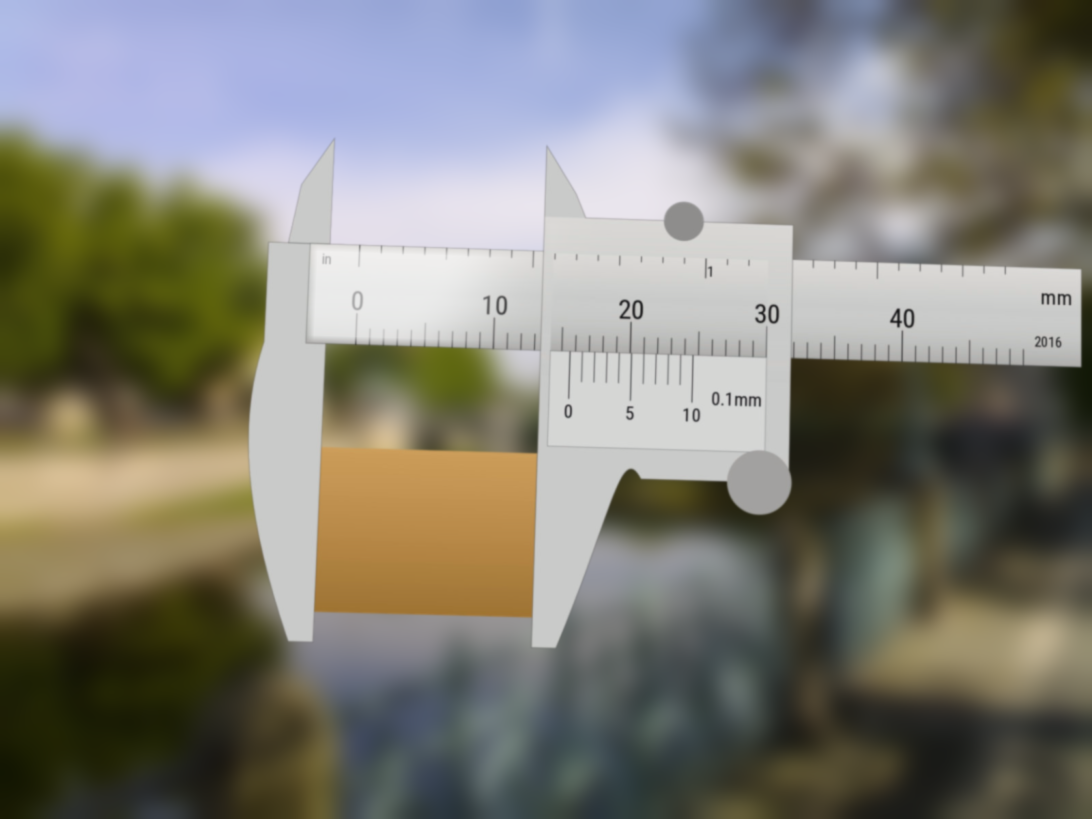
15.6 mm
